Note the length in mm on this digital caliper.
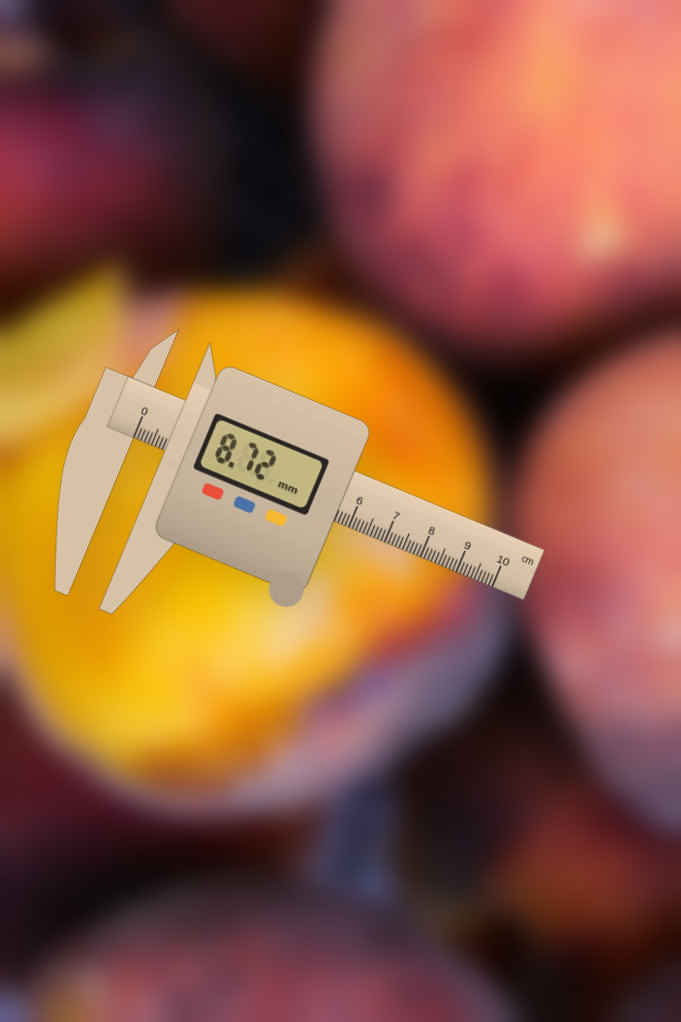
8.72 mm
